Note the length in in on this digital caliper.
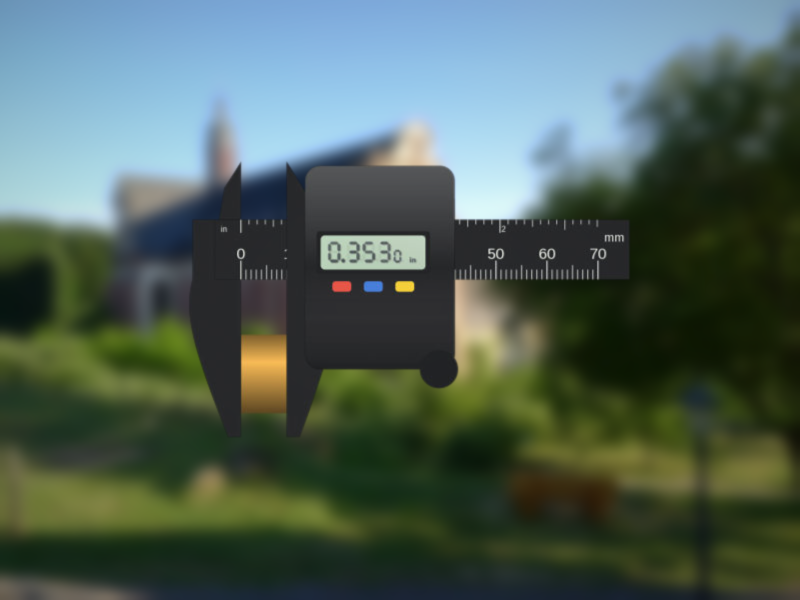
0.3530 in
